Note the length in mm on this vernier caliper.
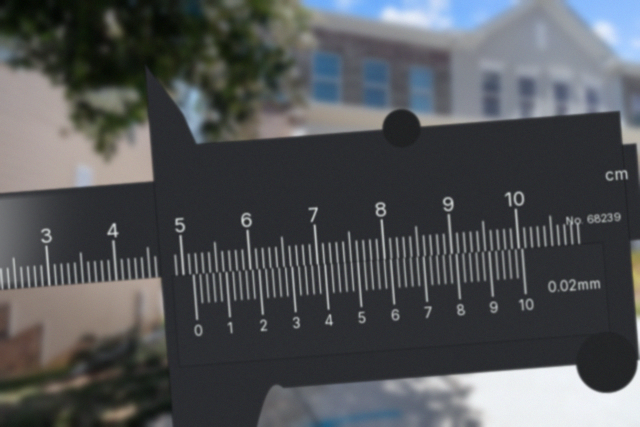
51.5 mm
